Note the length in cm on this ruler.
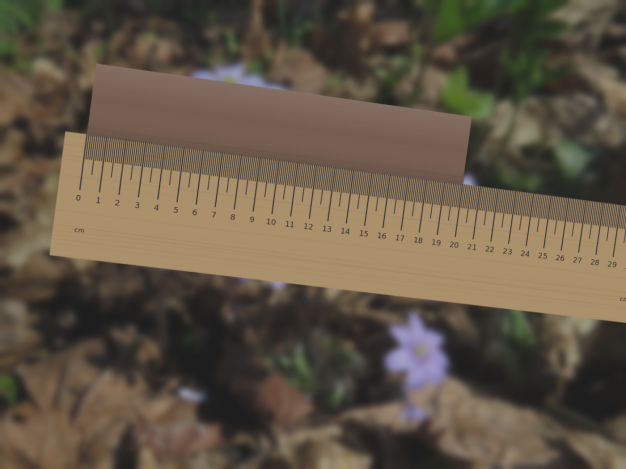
20 cm
